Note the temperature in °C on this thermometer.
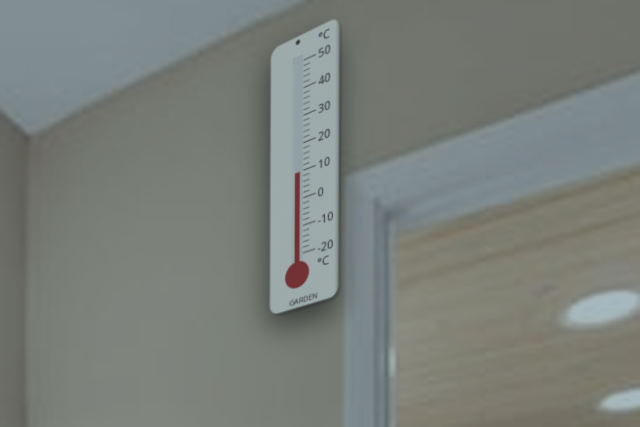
10 °C
